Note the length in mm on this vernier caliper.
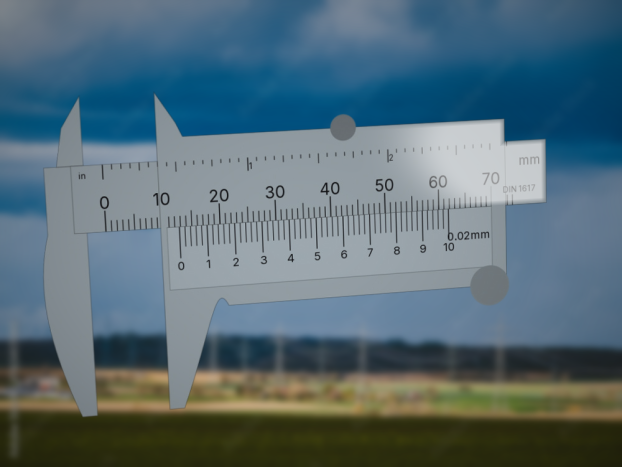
12.8 mm
